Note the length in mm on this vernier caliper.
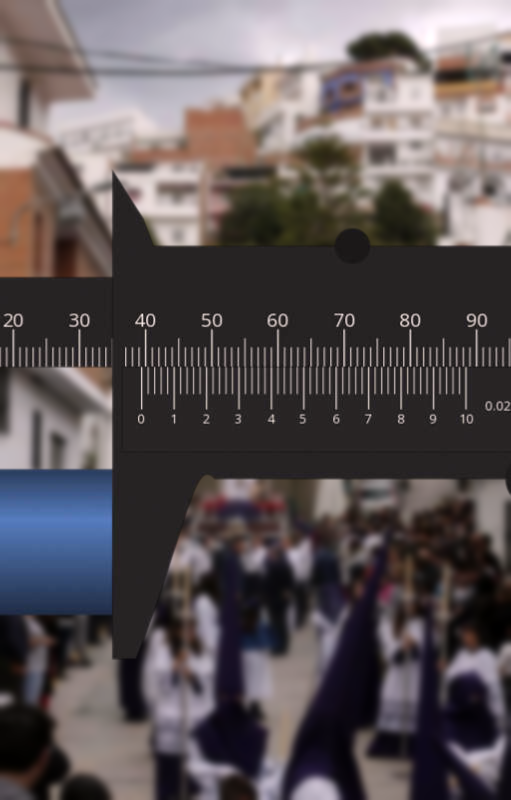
39.4 mm
